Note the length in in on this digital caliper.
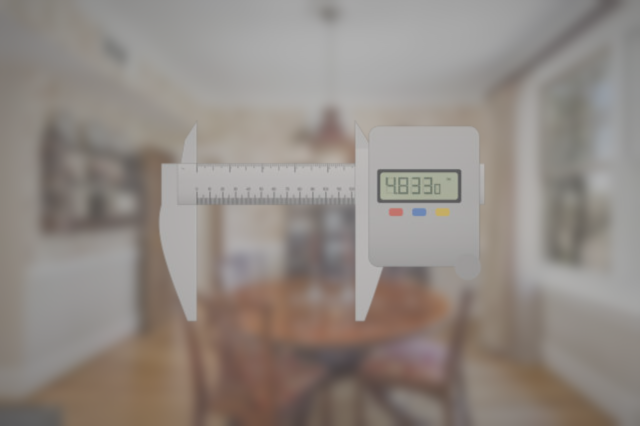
4.8330 in
